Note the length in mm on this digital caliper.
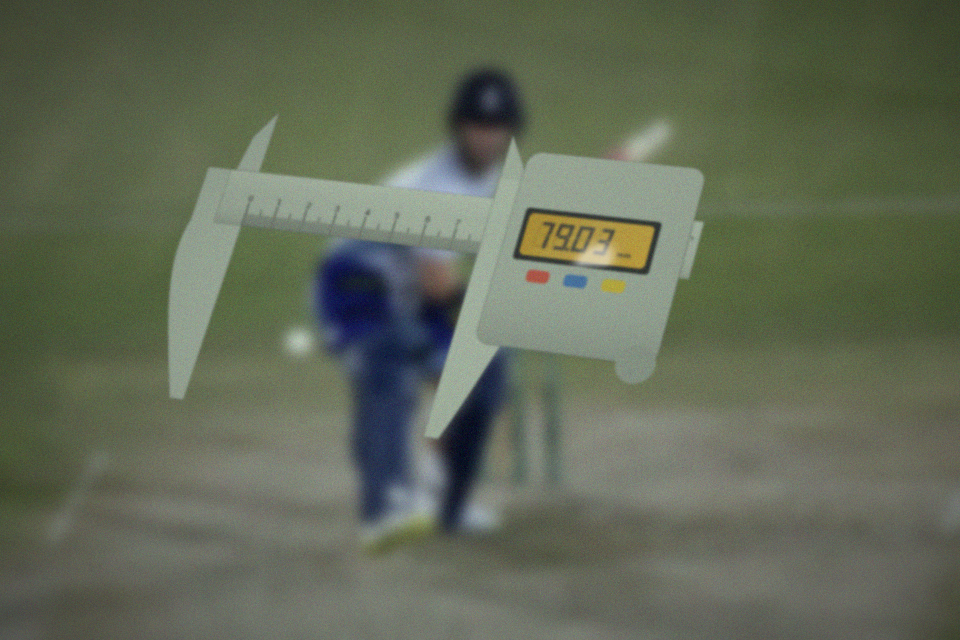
79.03 mm
